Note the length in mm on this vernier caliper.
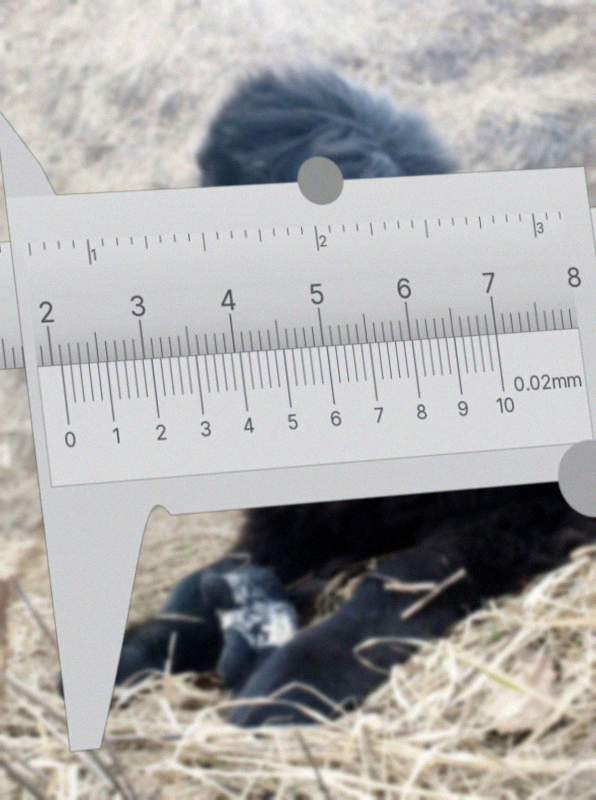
21.0 mm
